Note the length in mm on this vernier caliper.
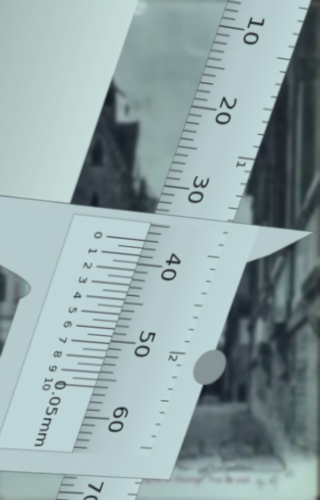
37.0 mm
